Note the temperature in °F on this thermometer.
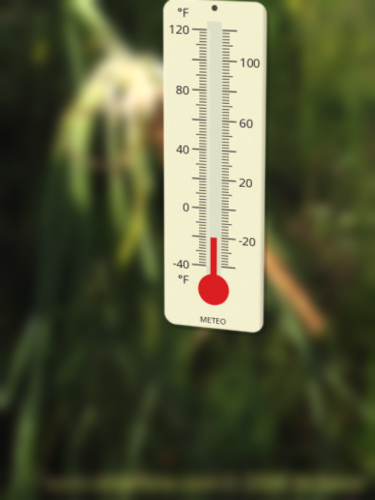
-20 °F
